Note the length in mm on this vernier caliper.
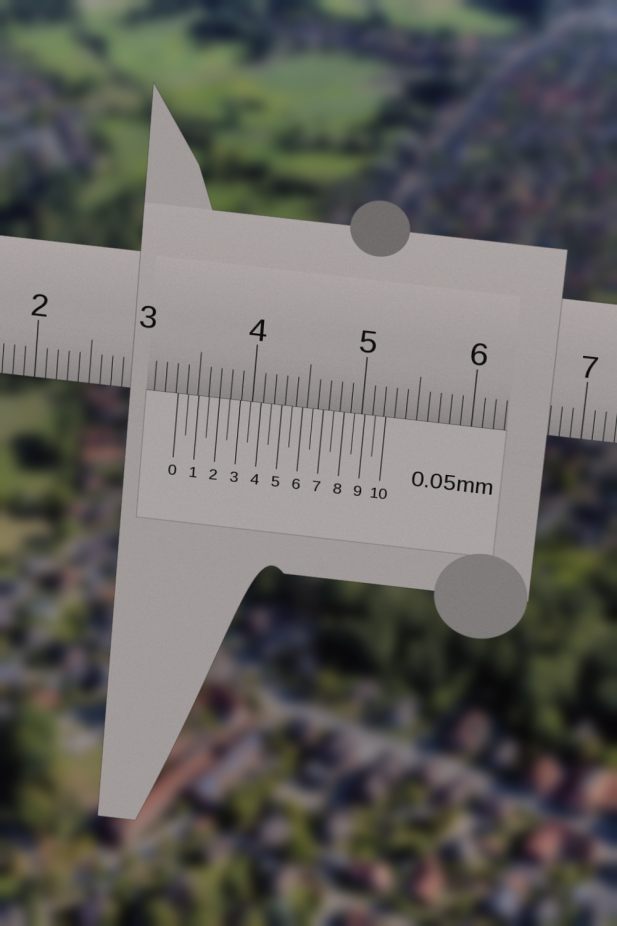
33.2 mm
